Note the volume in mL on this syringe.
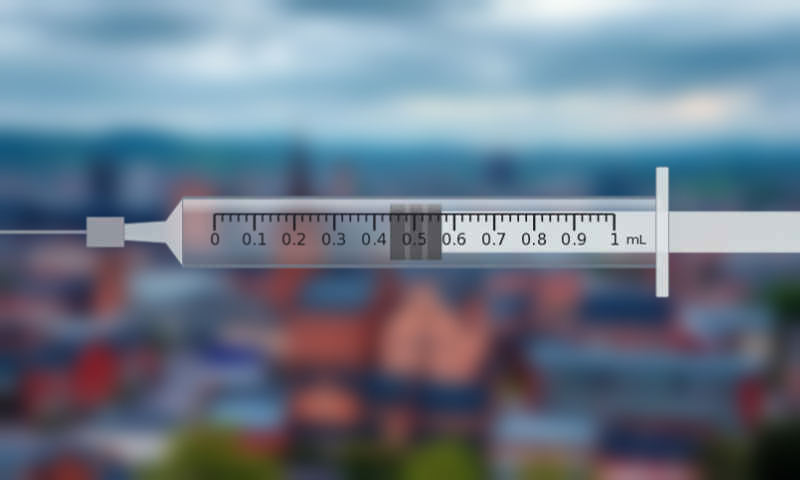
0.44 mL
